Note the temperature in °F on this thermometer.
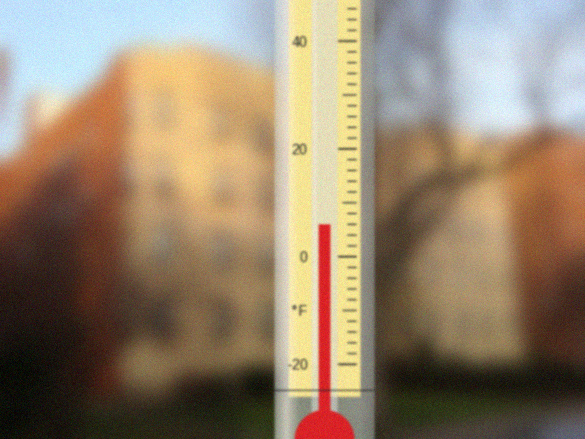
6 °F
